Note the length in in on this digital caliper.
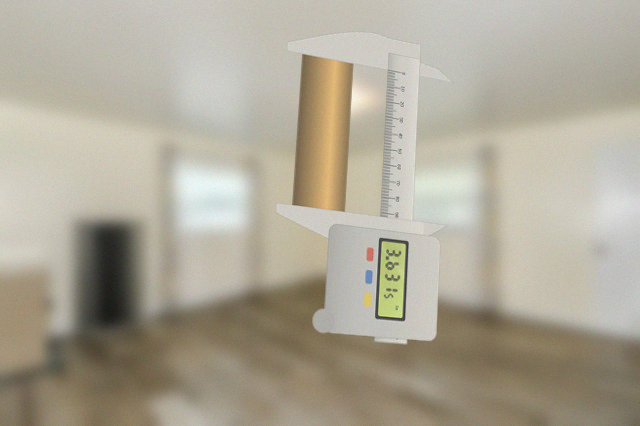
3.6315 in
